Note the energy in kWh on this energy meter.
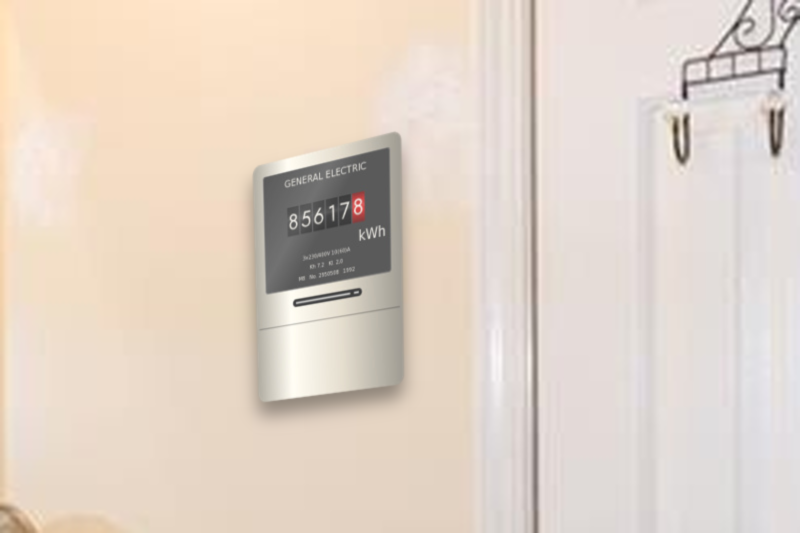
85617.8 kWh
